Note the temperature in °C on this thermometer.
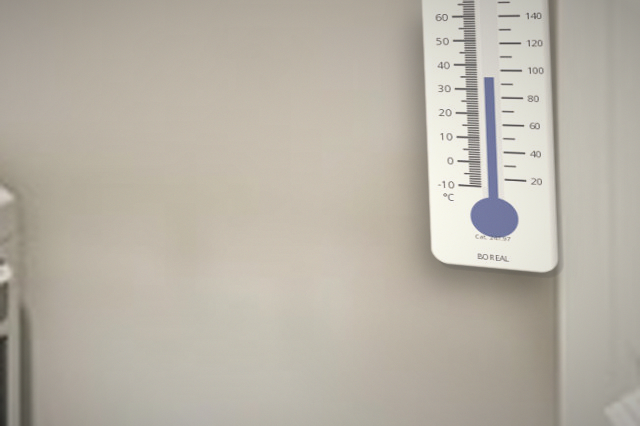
35 °C
